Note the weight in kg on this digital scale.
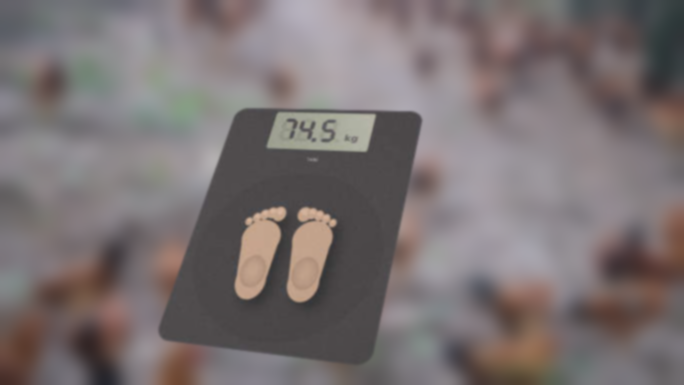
74.5 kg
